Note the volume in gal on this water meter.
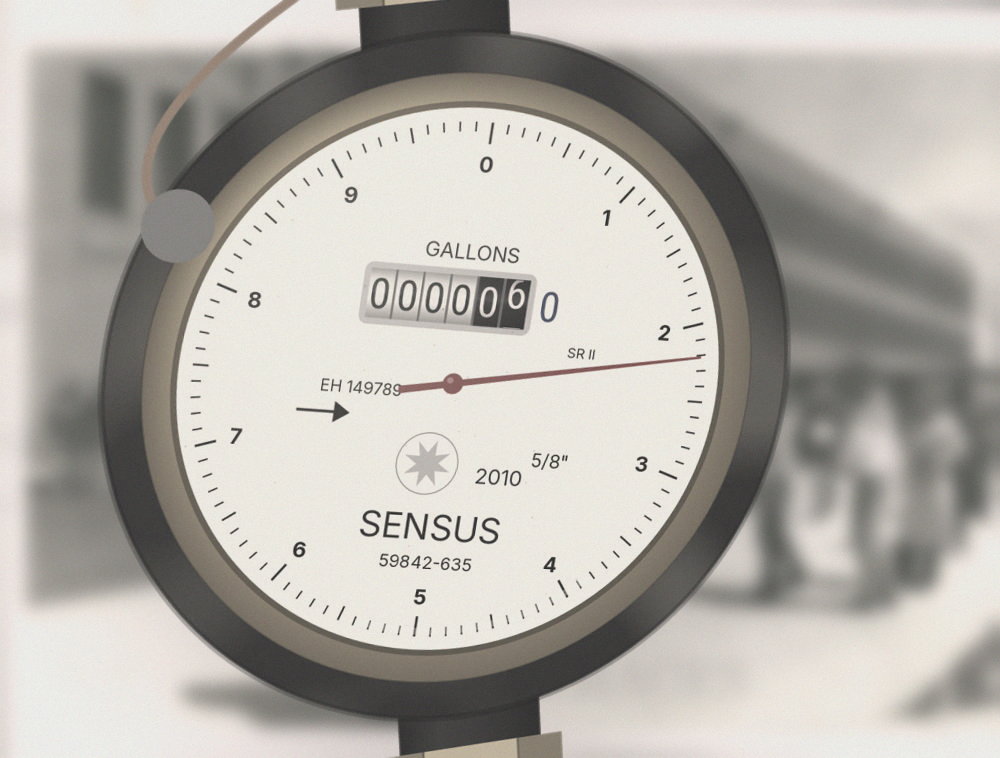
62.2 gal
